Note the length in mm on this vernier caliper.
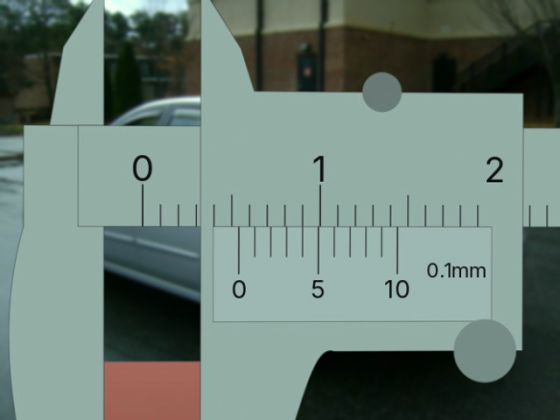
5.4 mm
